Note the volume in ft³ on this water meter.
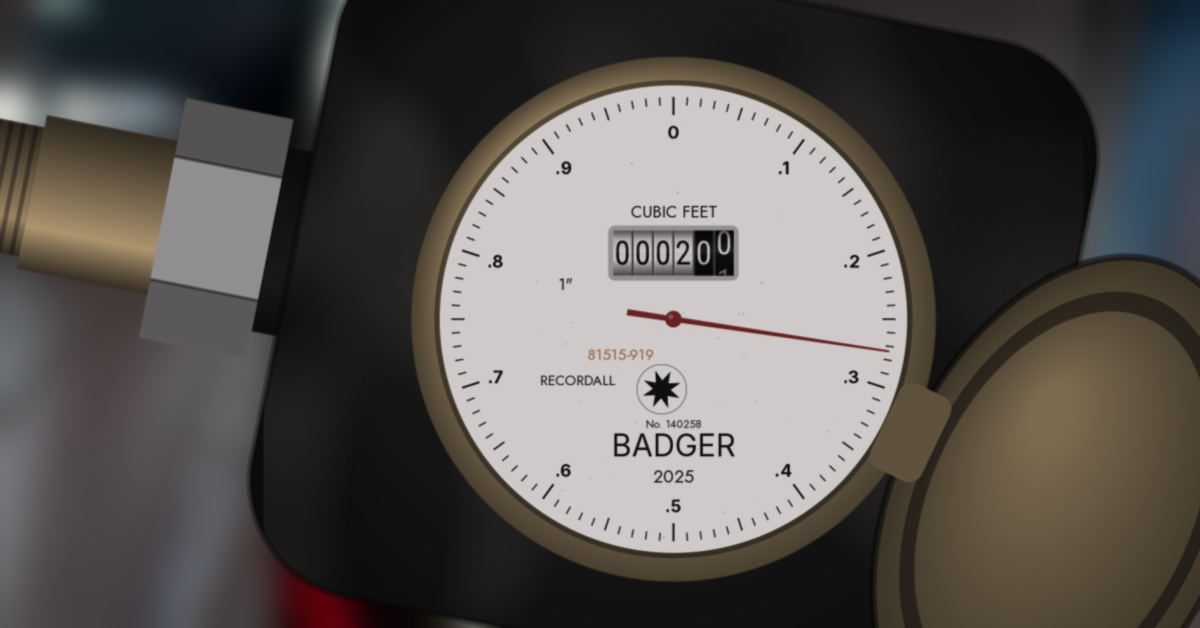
200.27 ft³
